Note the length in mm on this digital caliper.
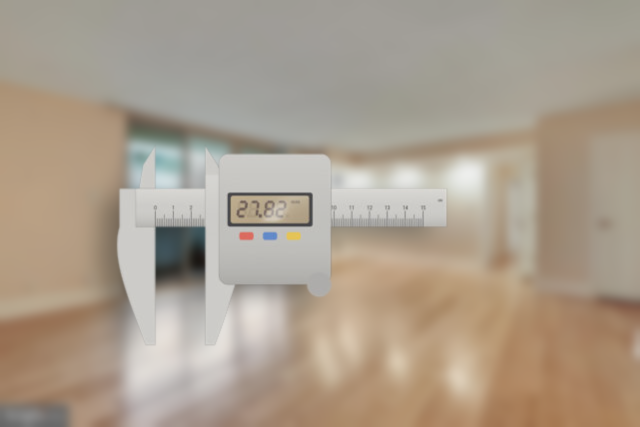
27.82 mm
